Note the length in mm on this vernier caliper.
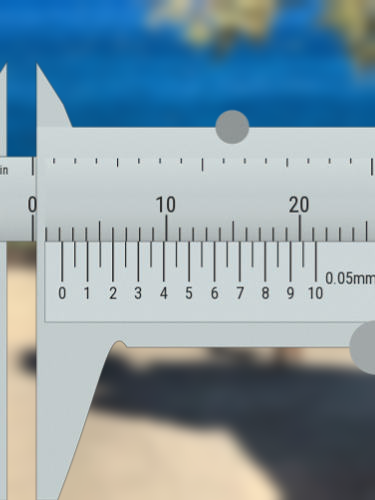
2.2 mm
